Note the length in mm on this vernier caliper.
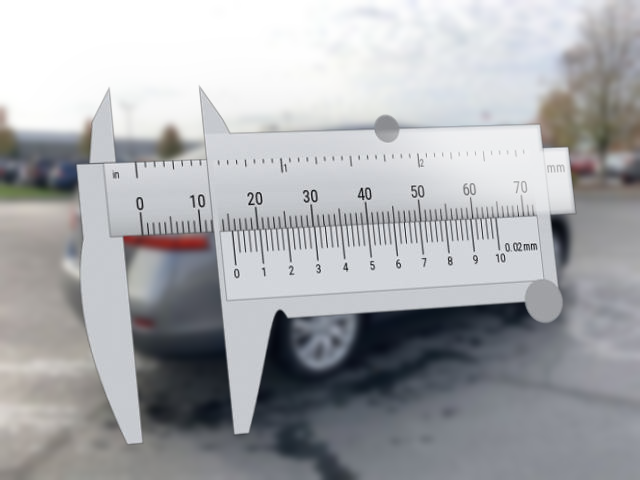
15.5 mm
